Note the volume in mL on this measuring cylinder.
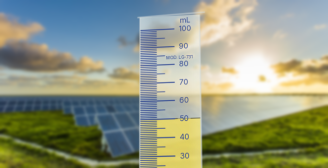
50 mL
